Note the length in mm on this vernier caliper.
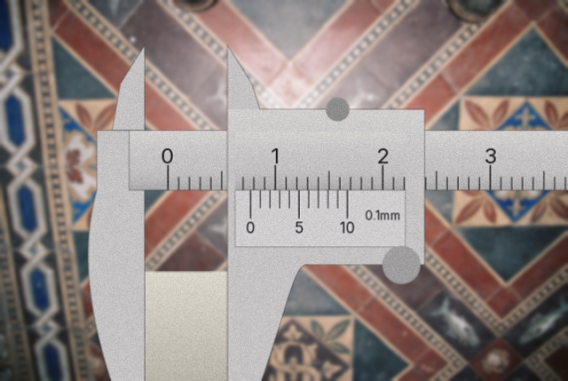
7.7 mm
